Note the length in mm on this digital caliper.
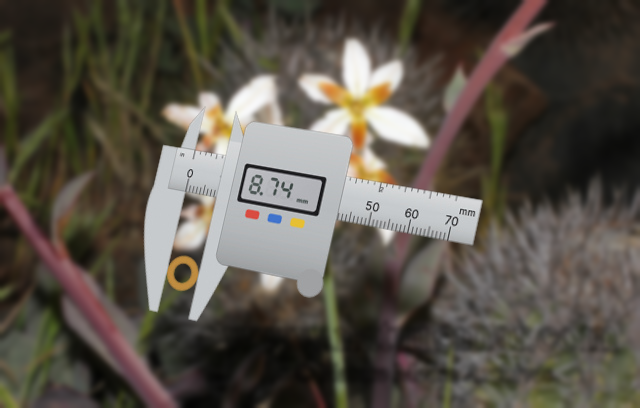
8.74 mm
